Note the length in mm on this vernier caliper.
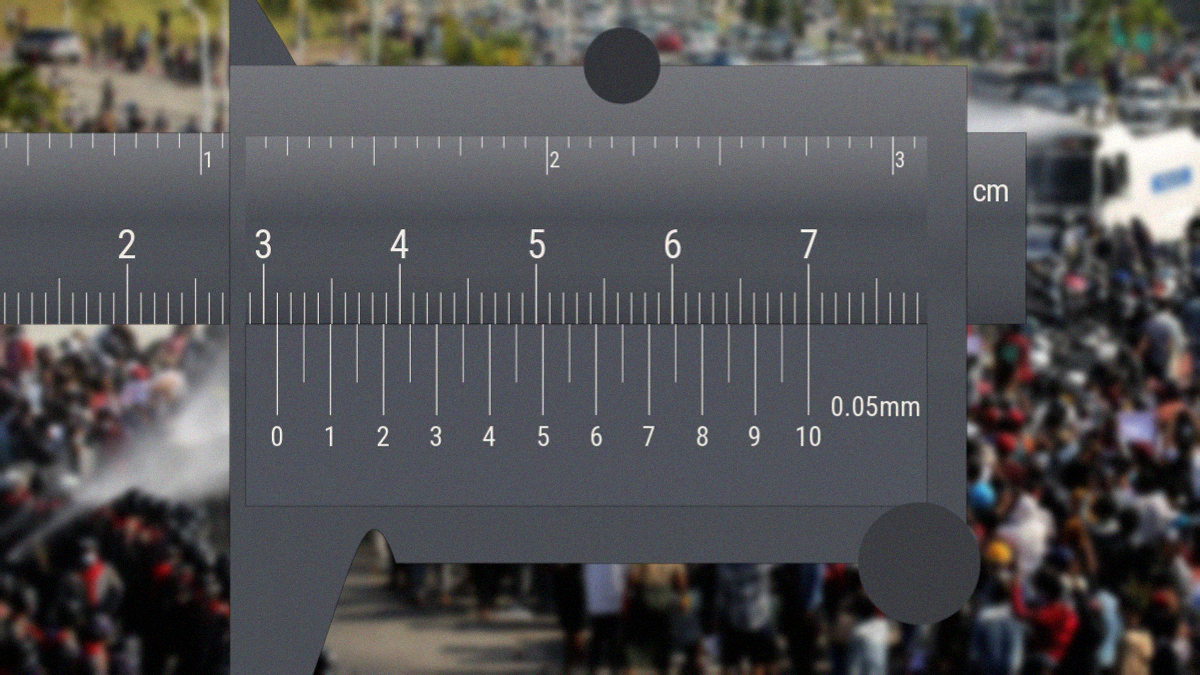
31.0 mm
